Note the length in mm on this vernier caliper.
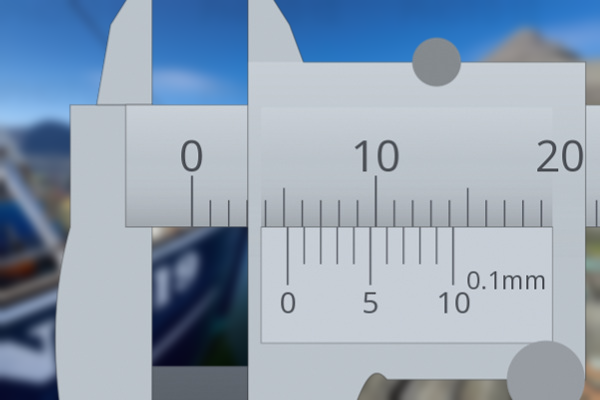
5.2 mm
